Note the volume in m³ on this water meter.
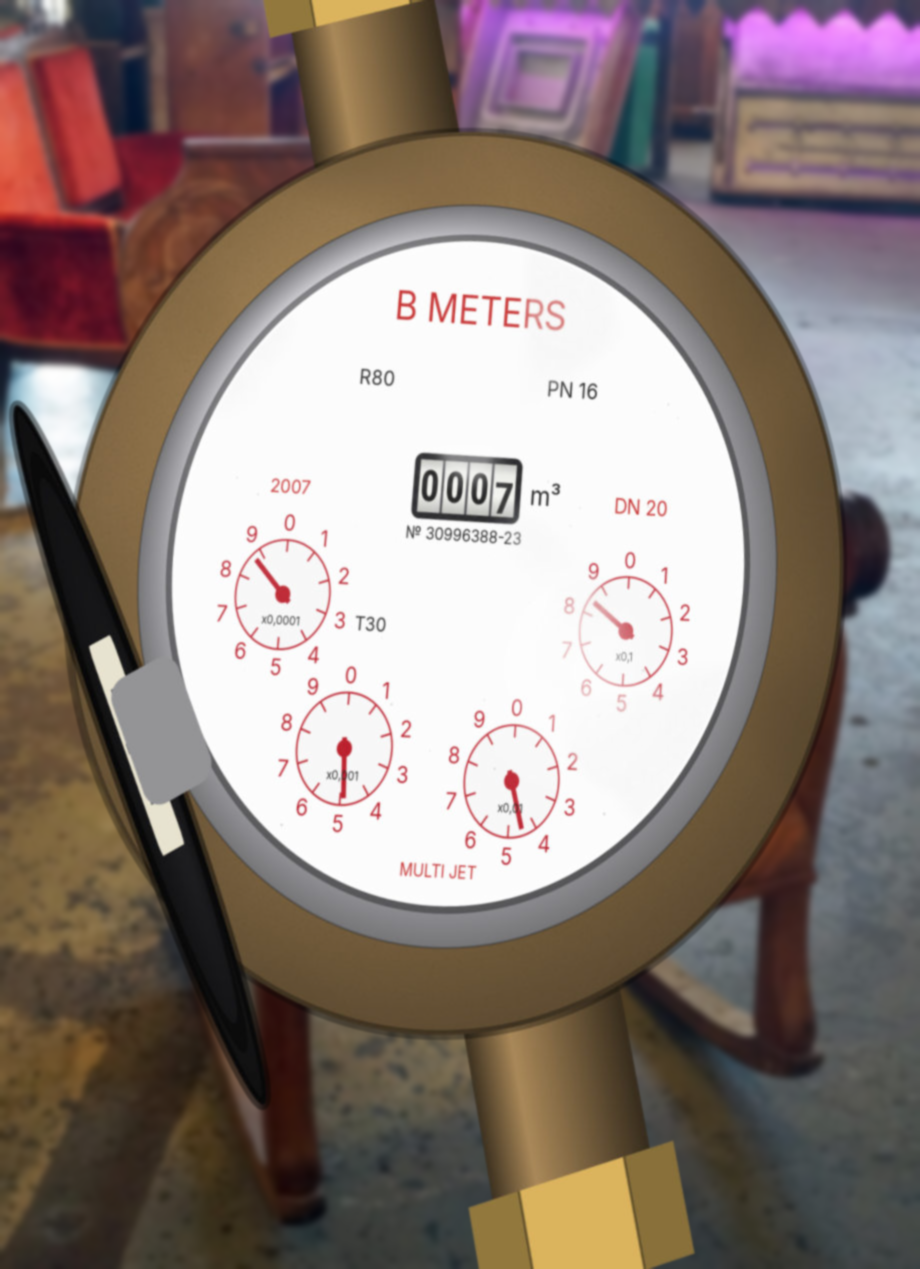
6.8448 m³
